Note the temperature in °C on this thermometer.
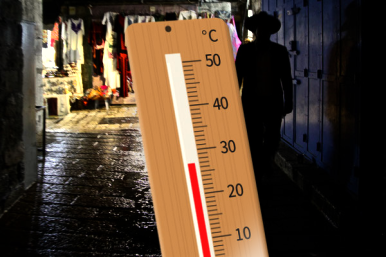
27 °C
